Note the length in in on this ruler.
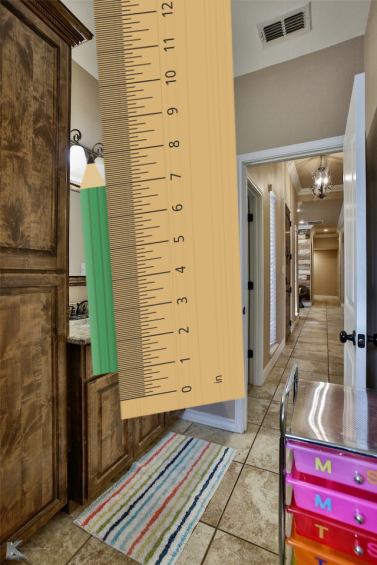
7 in
